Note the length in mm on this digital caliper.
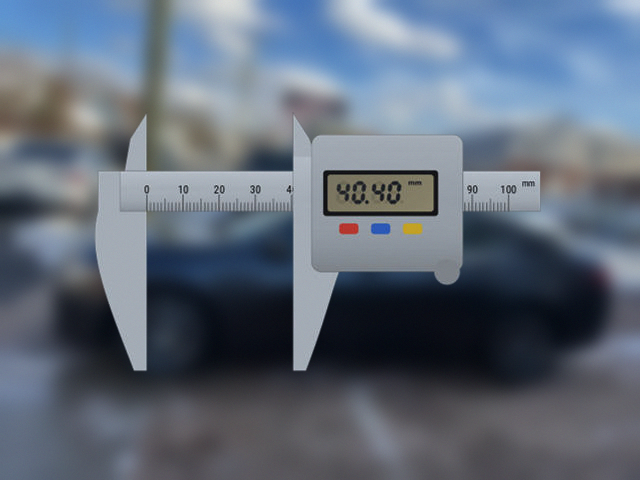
40.40 mm
